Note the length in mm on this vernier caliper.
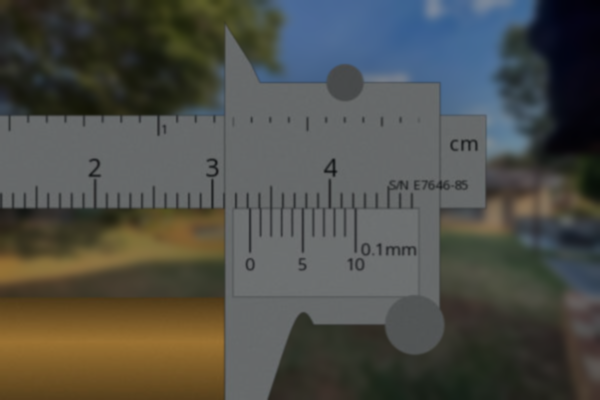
33.2 mm
